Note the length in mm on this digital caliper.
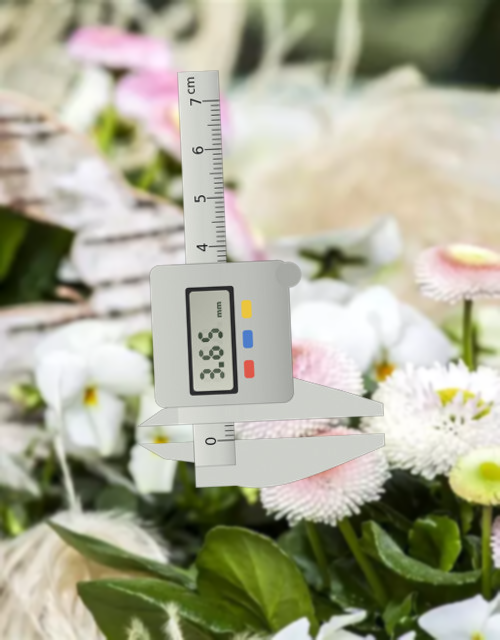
3.65 mm
